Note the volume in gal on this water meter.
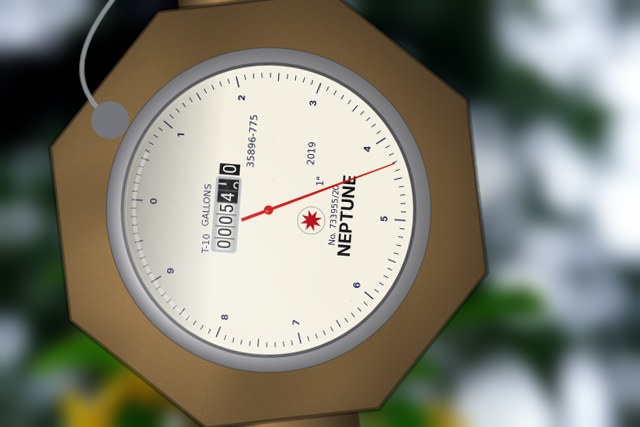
5414.3 gal
